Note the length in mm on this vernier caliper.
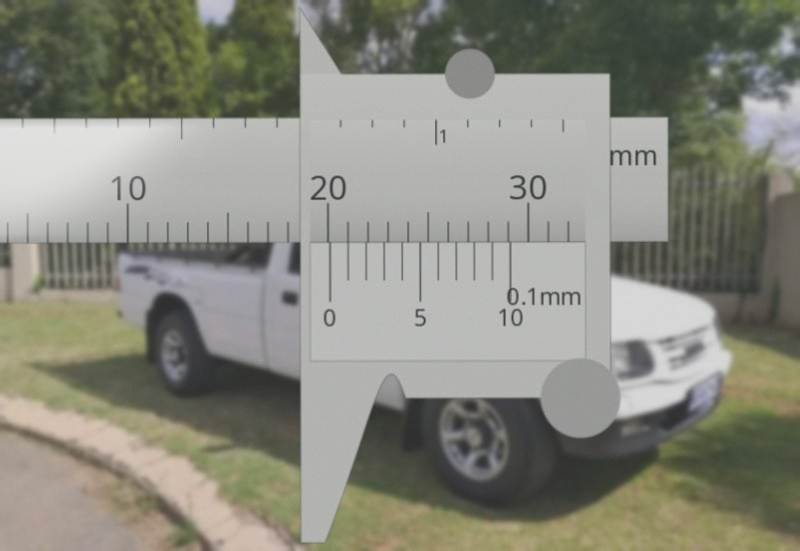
20.1 mm
